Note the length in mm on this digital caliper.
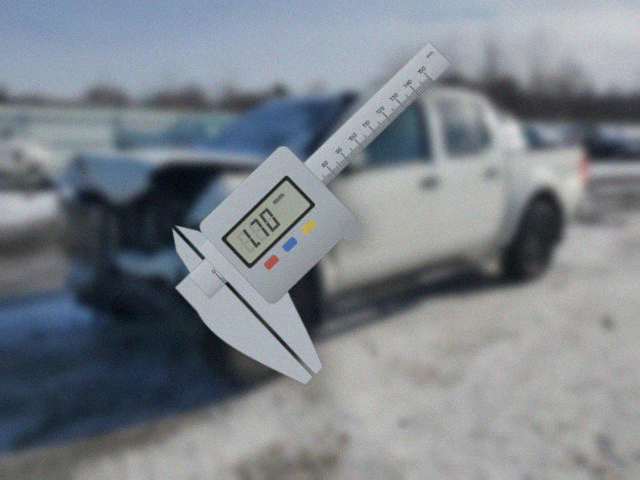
1.70 mm
